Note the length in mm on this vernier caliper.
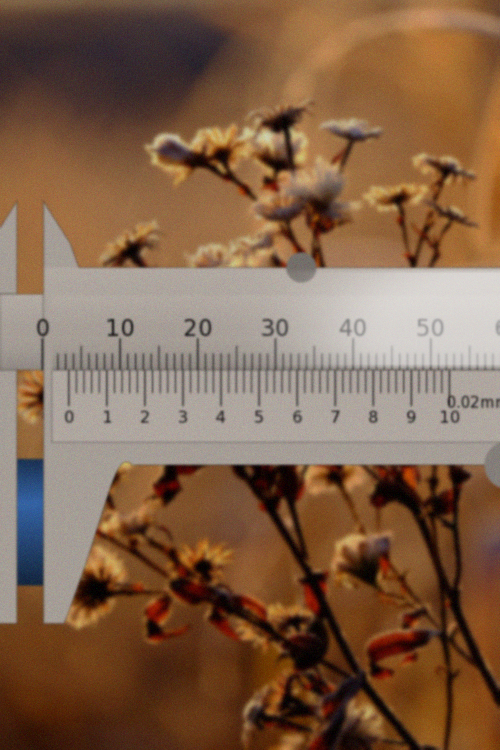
3.4 mm
